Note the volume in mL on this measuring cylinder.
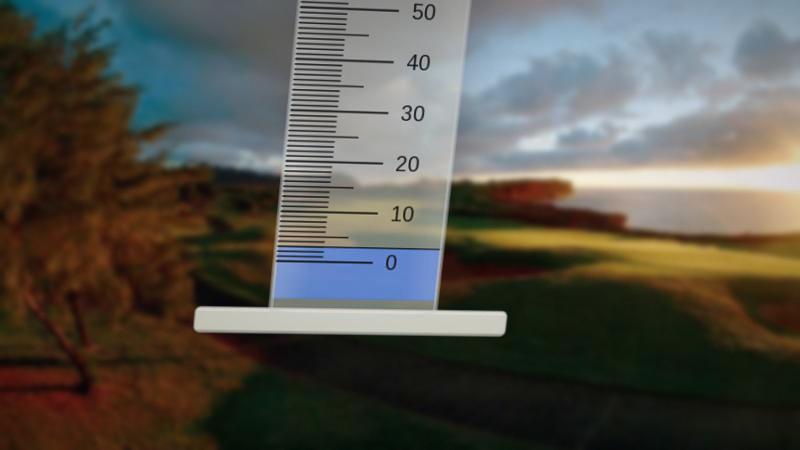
3 mL
